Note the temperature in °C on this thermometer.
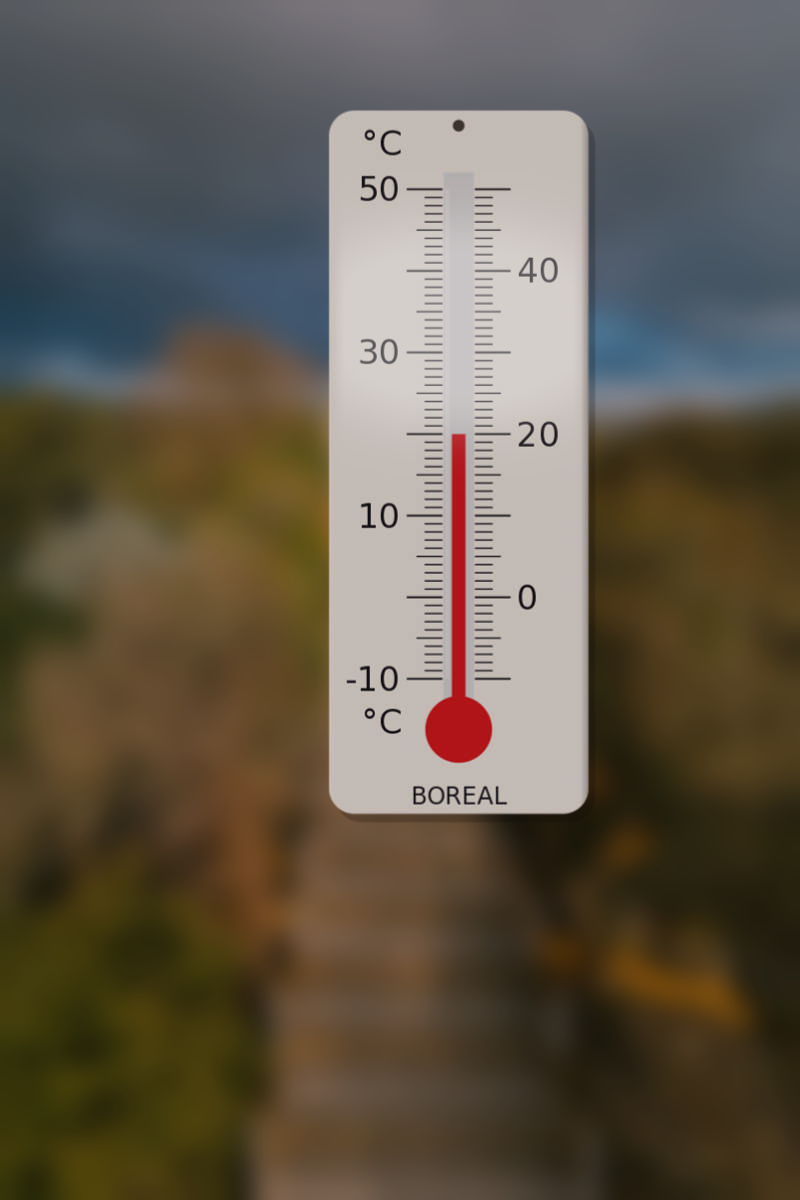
20 °C
